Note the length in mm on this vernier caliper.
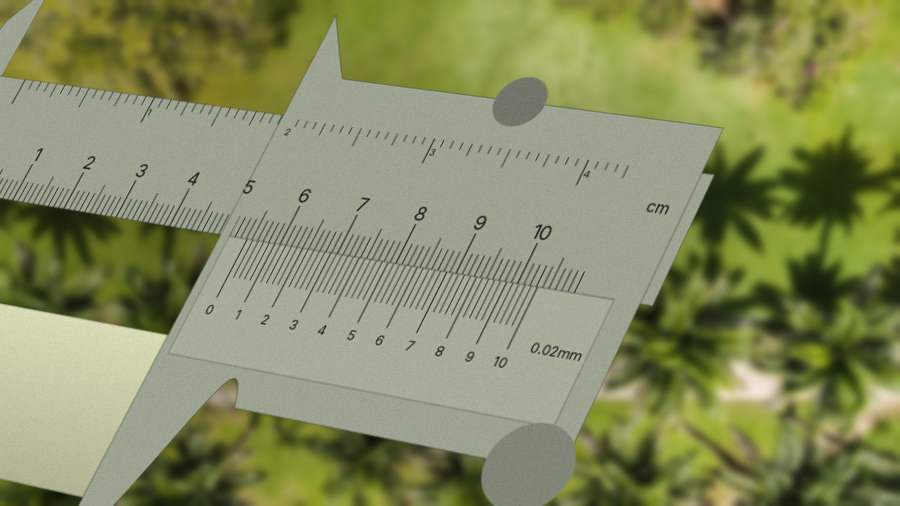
54.2 mm
